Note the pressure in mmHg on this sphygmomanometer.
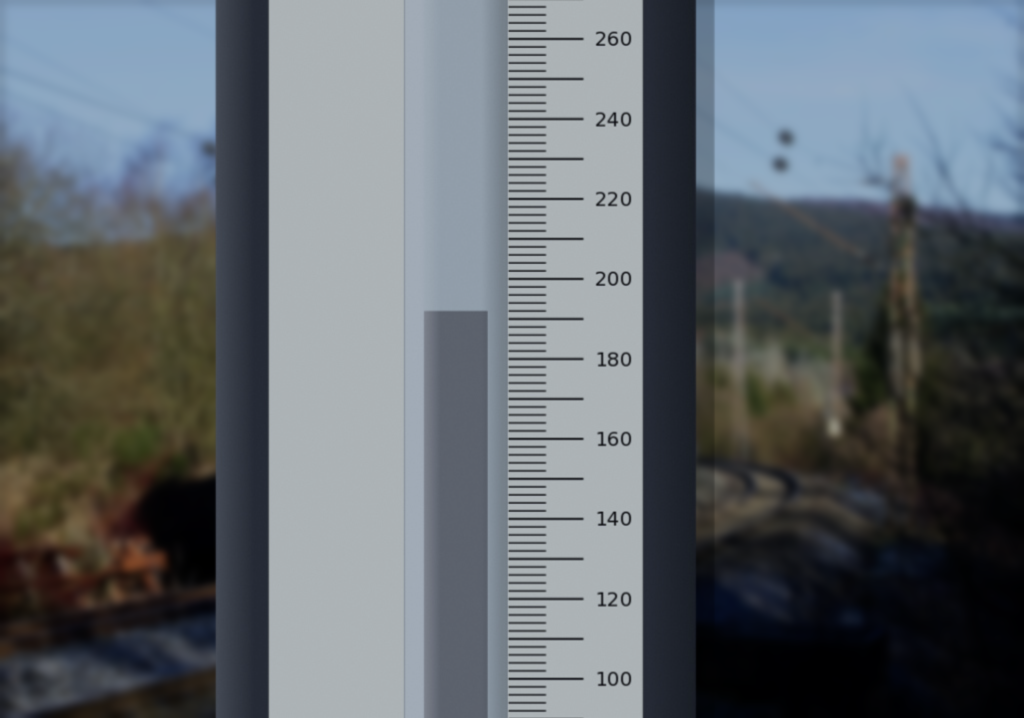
192 mmHg
